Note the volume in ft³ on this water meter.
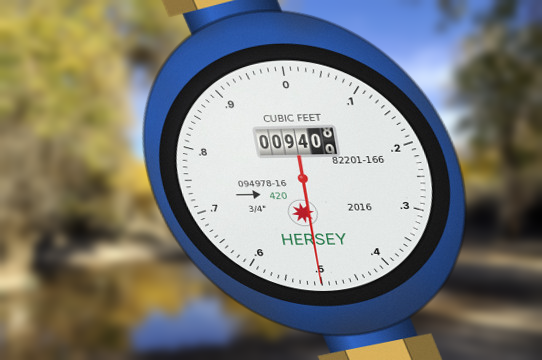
9408.50 ft³
